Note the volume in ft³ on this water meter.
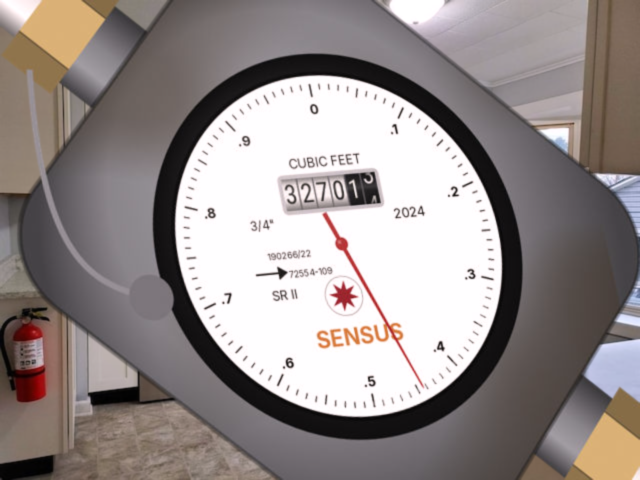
327013.44 ft³
